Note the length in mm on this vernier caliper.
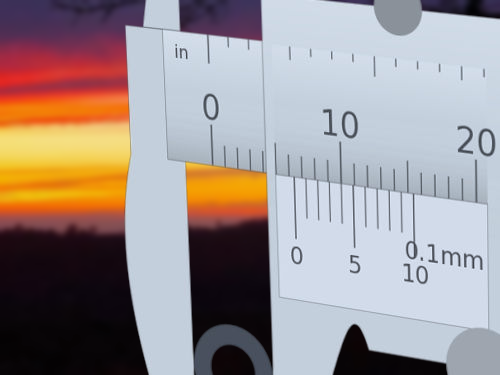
6.4 mm
